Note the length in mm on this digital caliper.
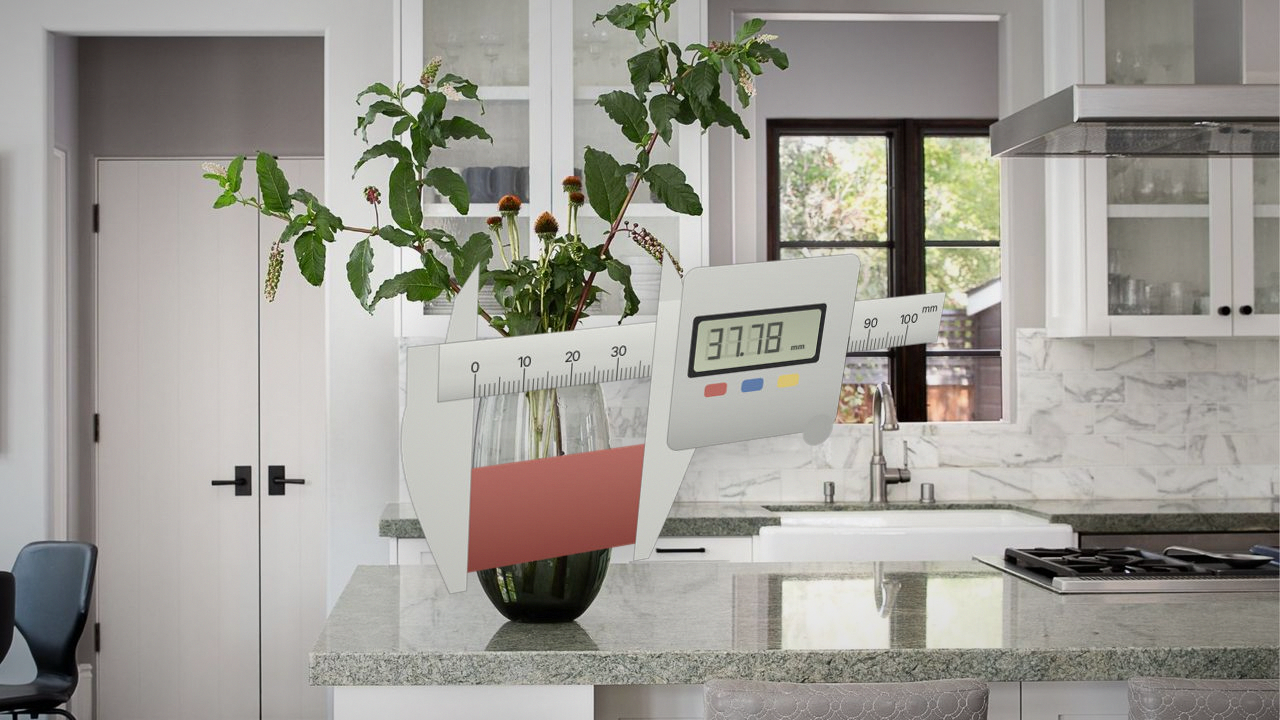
37.78 mm
